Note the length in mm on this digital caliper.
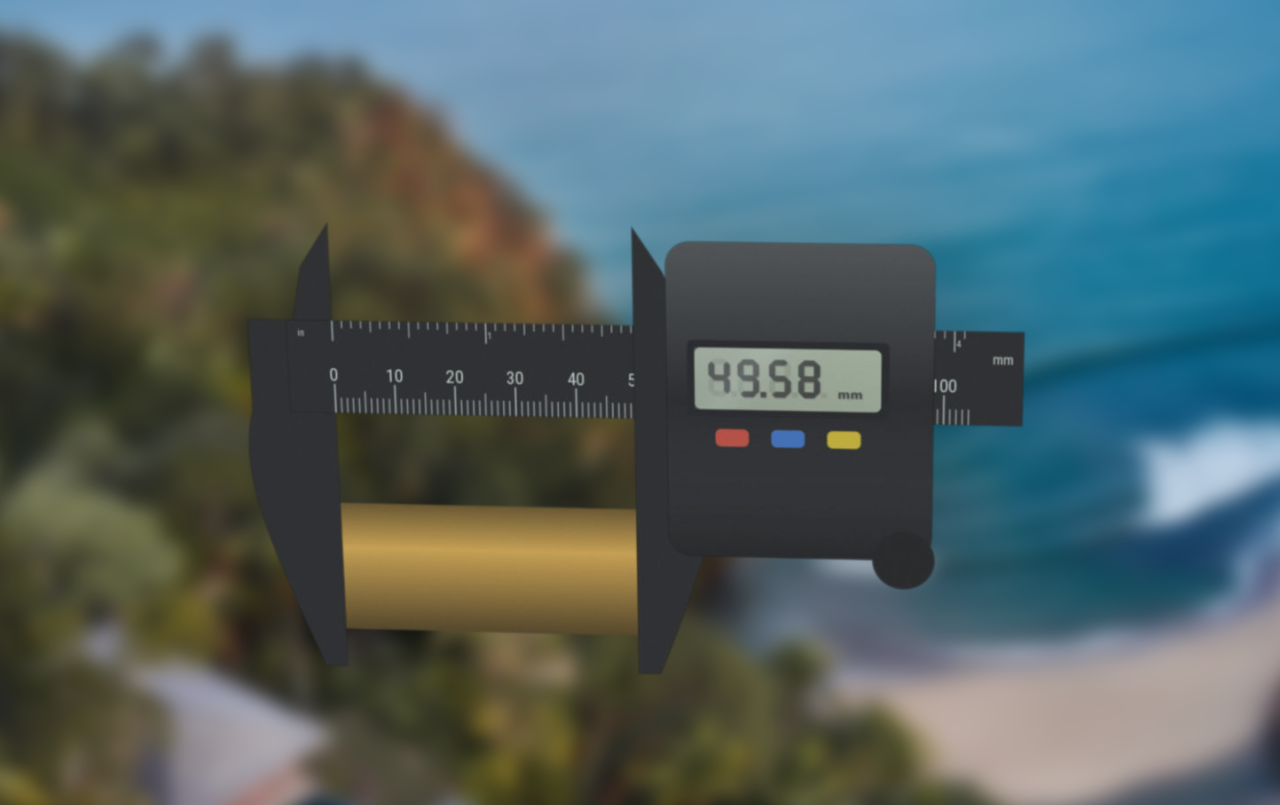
49.58 mm
